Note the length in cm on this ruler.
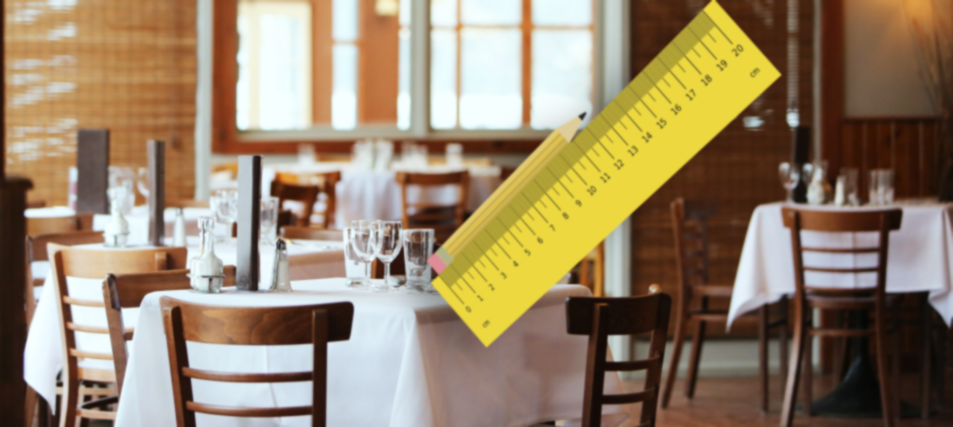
12.5 cm
